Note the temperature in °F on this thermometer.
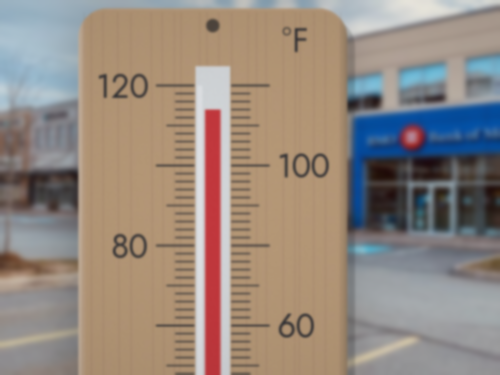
114 °F
